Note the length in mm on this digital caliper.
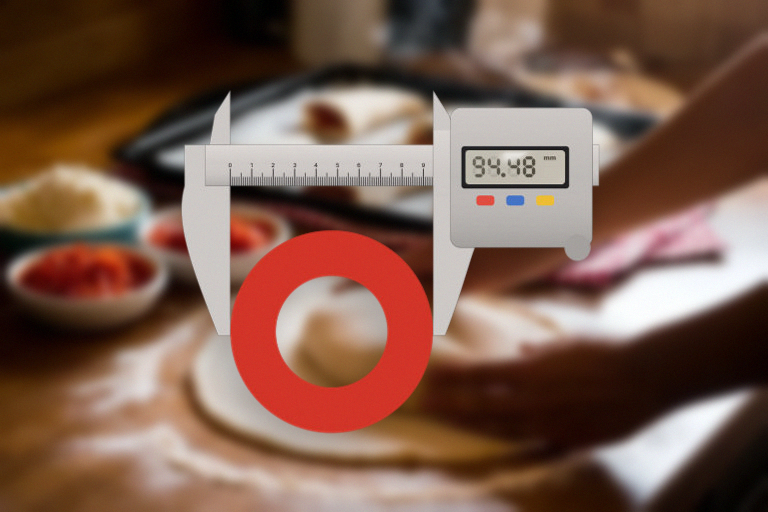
94.48 mm
